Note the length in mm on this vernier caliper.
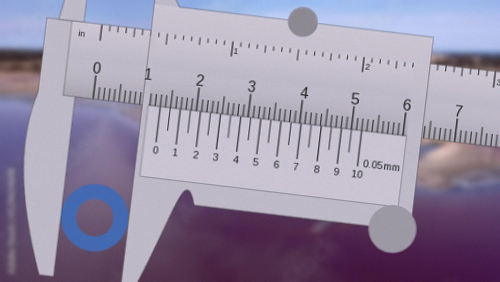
13.0 mm
